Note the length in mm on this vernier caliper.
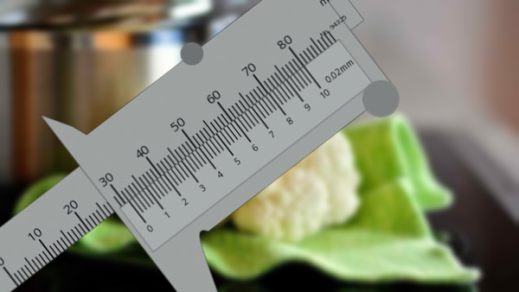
31.0 mm
